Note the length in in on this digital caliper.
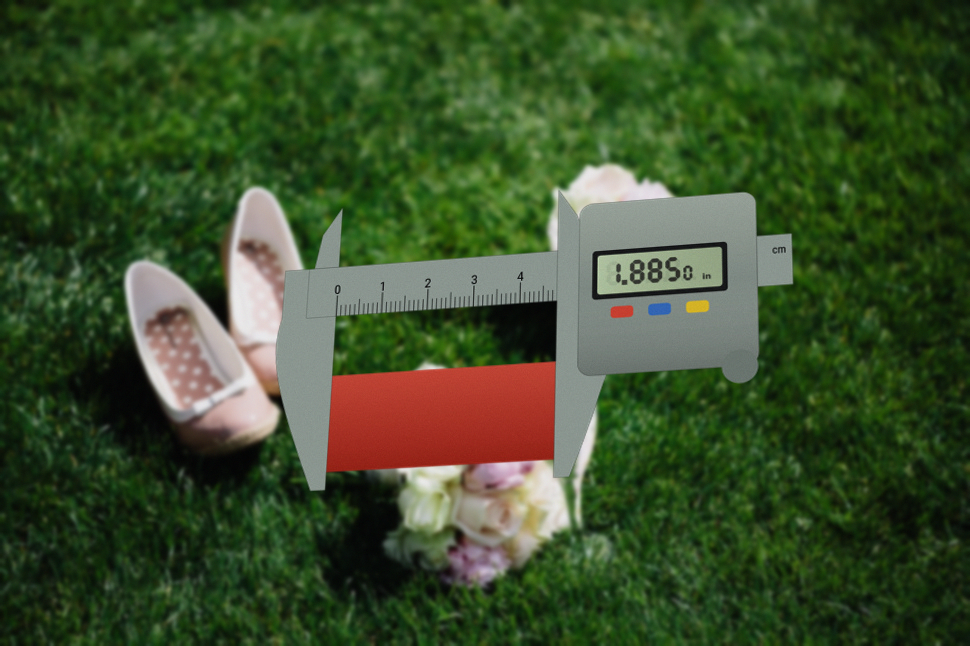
1.8850 in
